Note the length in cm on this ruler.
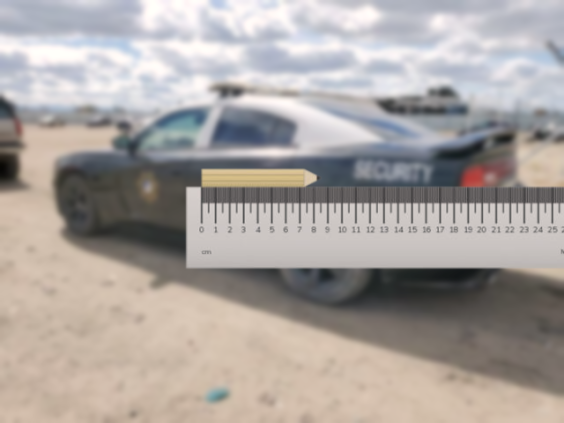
8.5 cm
